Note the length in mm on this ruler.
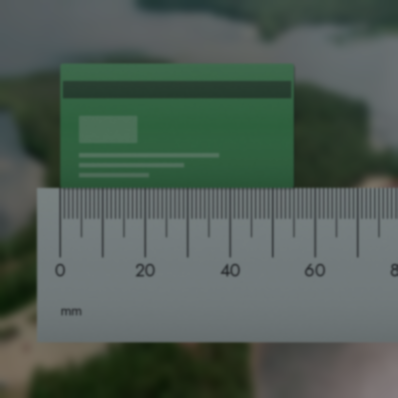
55 mm
